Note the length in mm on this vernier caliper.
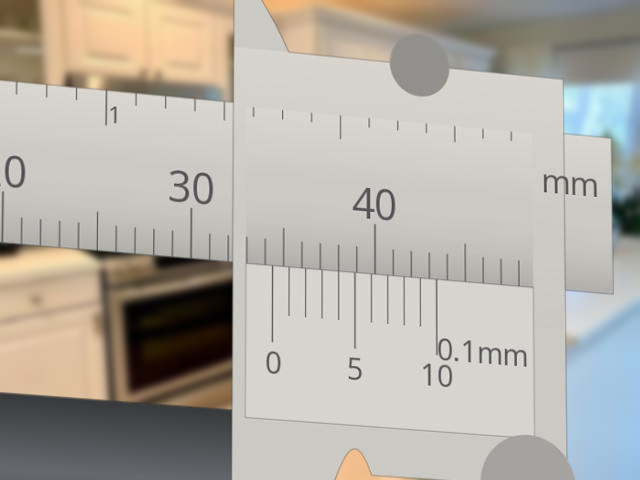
34.4 mm
